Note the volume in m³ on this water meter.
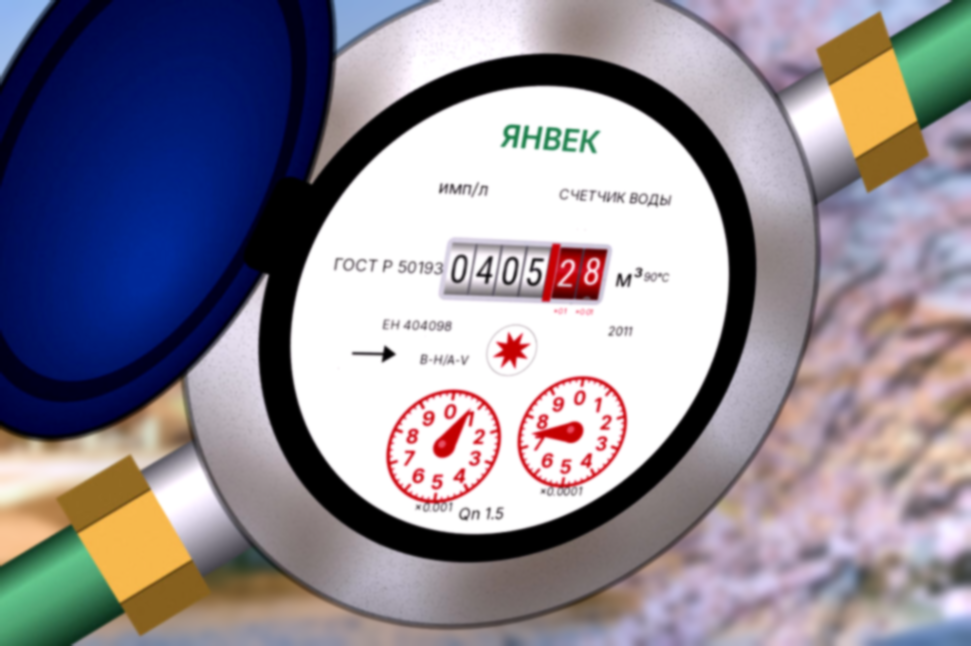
405.2807 m³
